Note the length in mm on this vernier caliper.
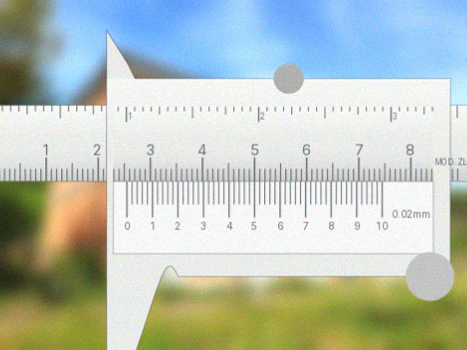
25.5 mm
